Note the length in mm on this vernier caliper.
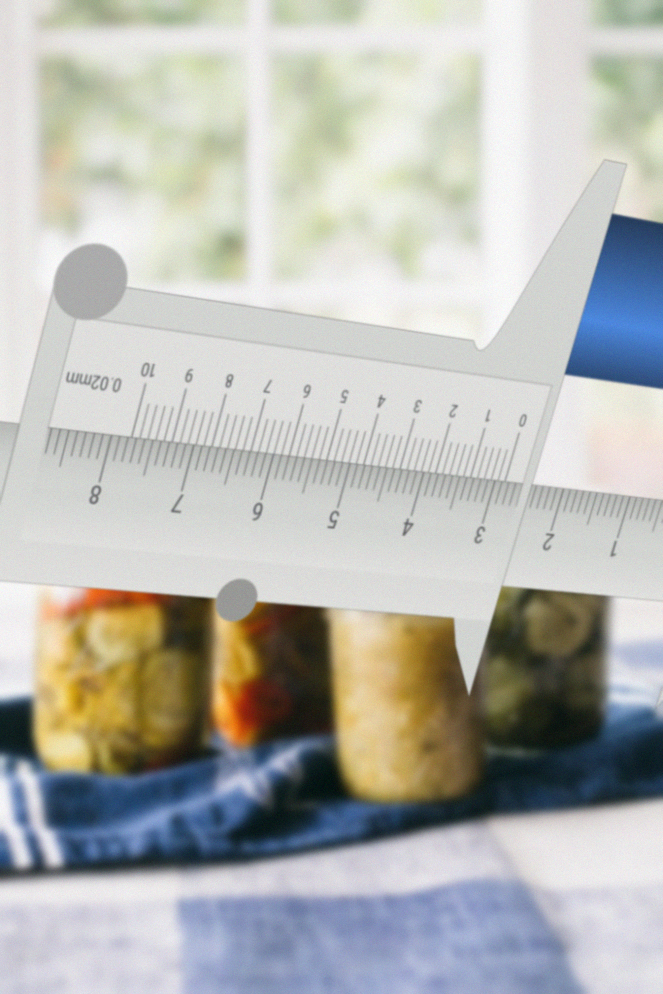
28.6 mm
